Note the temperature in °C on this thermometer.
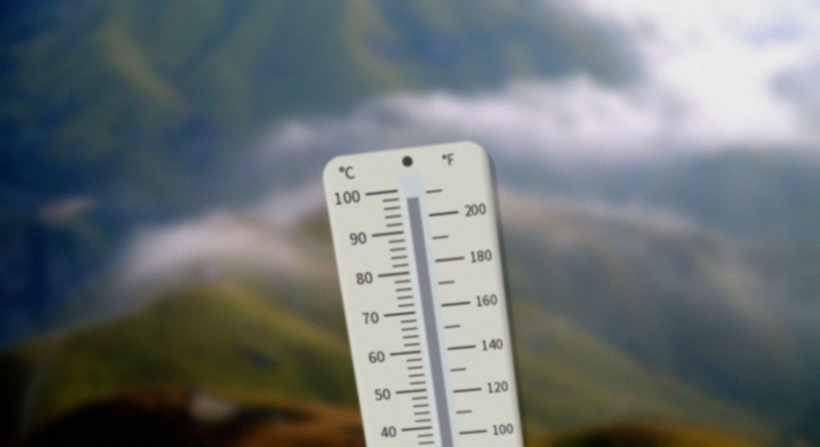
98 °C
